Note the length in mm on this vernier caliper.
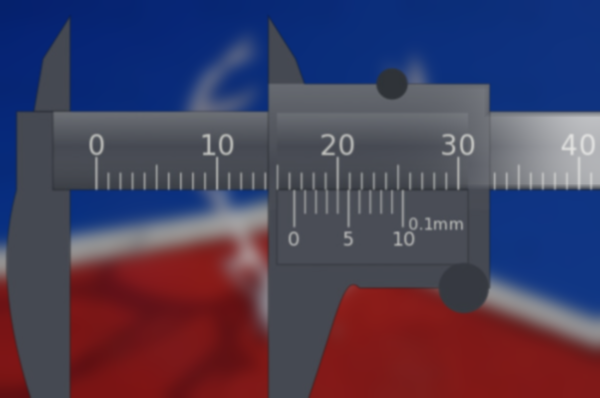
16.4 mm
